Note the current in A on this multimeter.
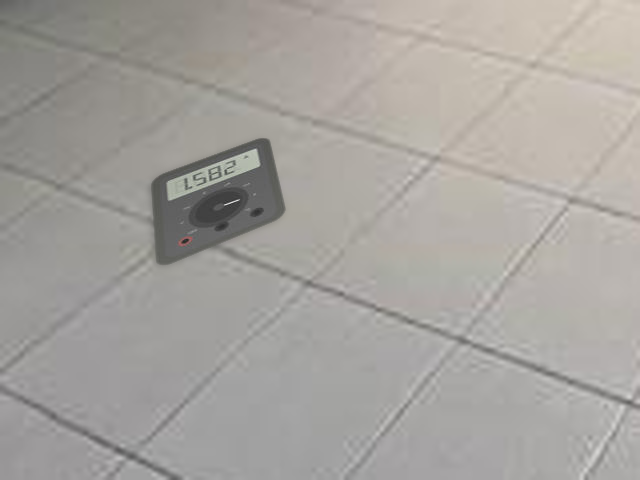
1.582 A
